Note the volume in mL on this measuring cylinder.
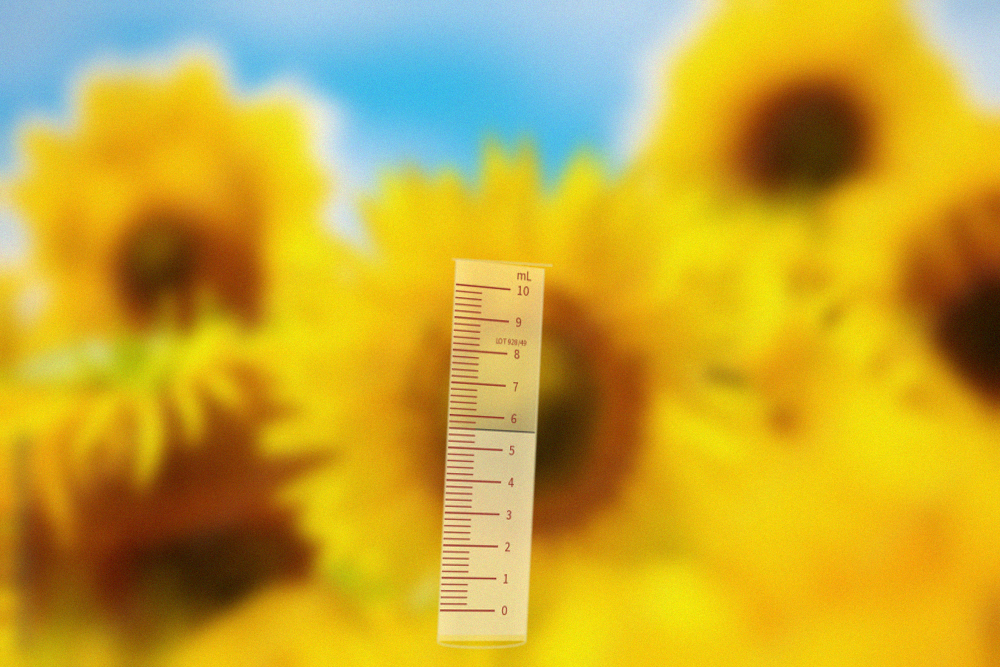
5.6 mL
